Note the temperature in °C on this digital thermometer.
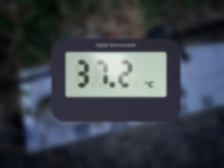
37.2 °C
